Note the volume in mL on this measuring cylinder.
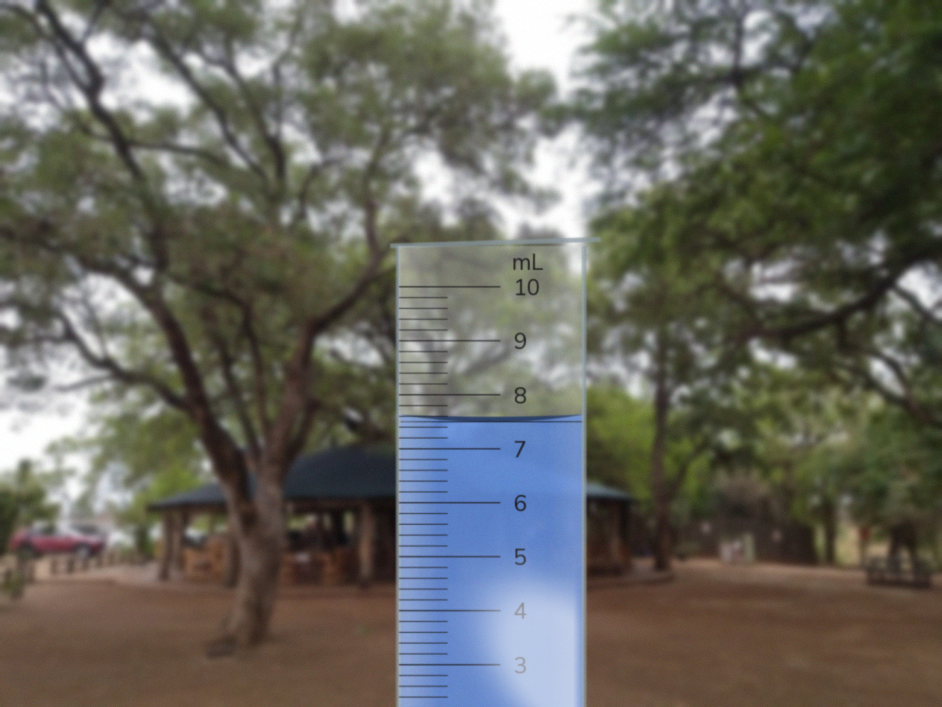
7.5 mL
